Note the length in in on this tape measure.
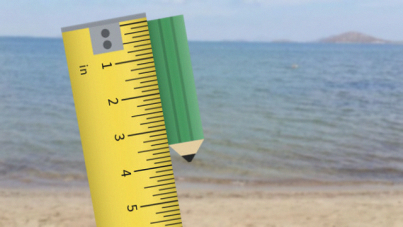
4 in
